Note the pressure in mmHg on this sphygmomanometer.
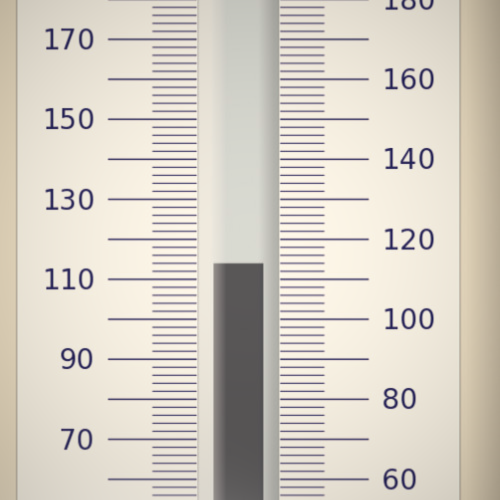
114 mmHg
